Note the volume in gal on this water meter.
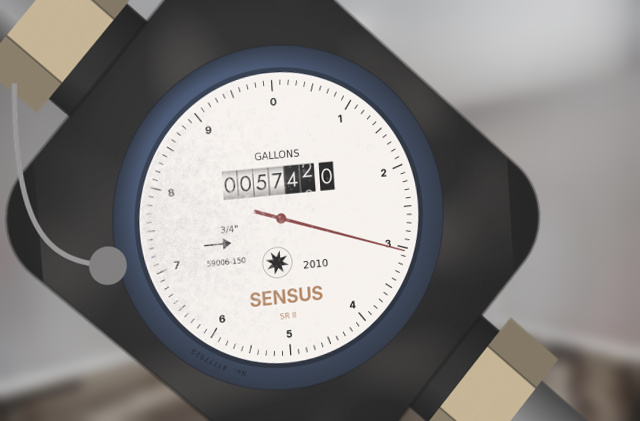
57423.0 gal
